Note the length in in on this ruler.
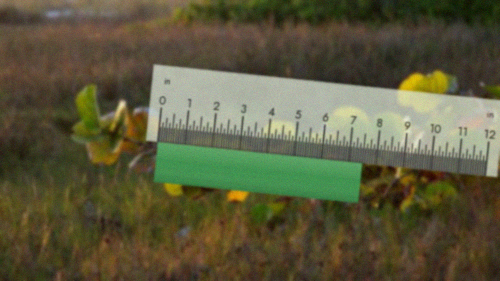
7.5 in
